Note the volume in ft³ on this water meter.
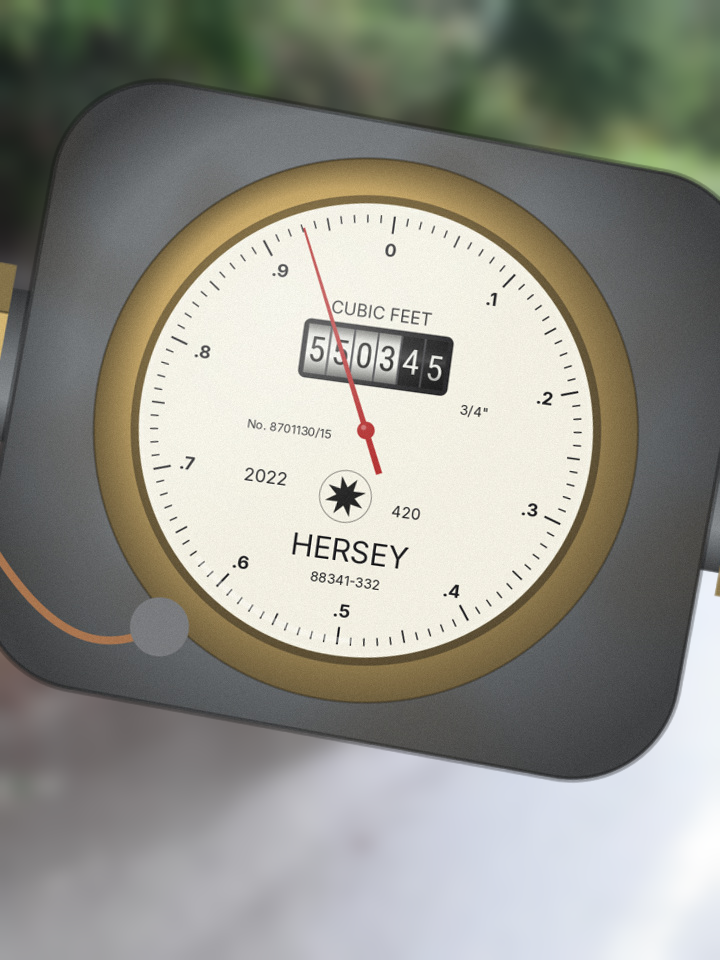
550344.93 ft³
